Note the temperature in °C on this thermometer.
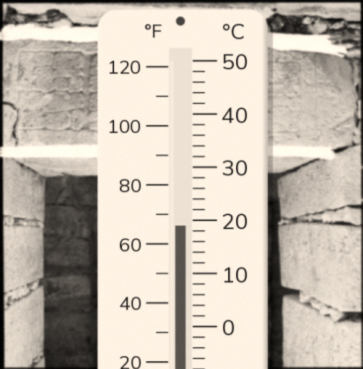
19 °C
